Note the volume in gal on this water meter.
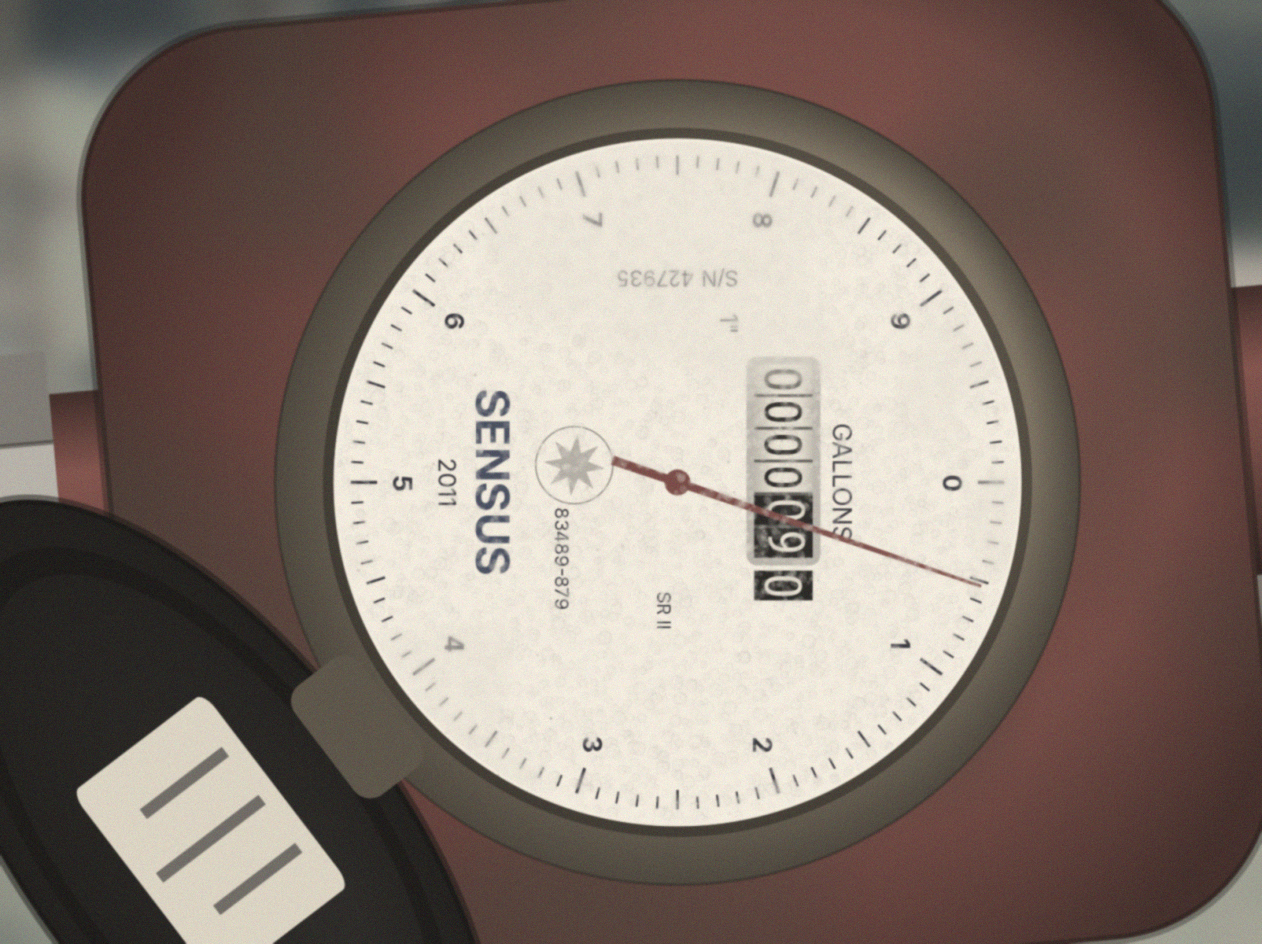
90.5 gal
